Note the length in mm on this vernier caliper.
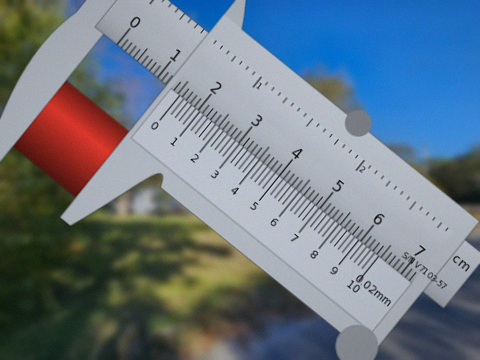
15.5 mm
